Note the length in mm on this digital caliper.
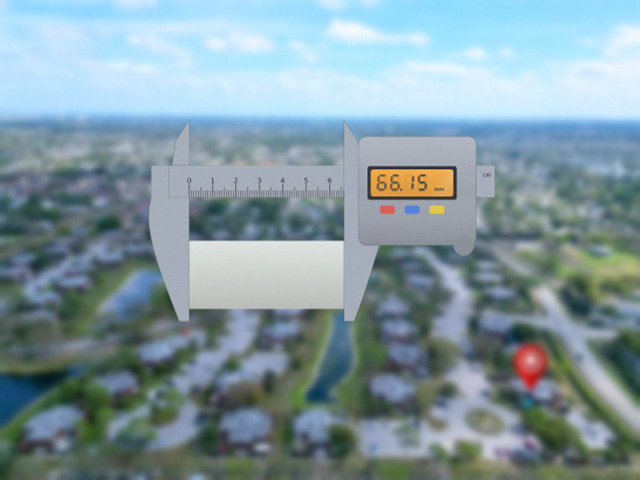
66.15 mm
